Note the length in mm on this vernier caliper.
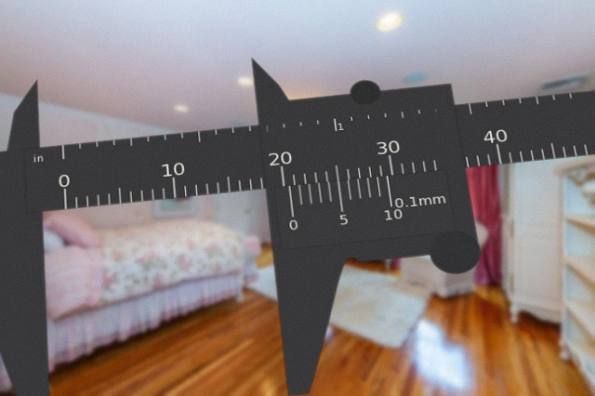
20.5 mm
